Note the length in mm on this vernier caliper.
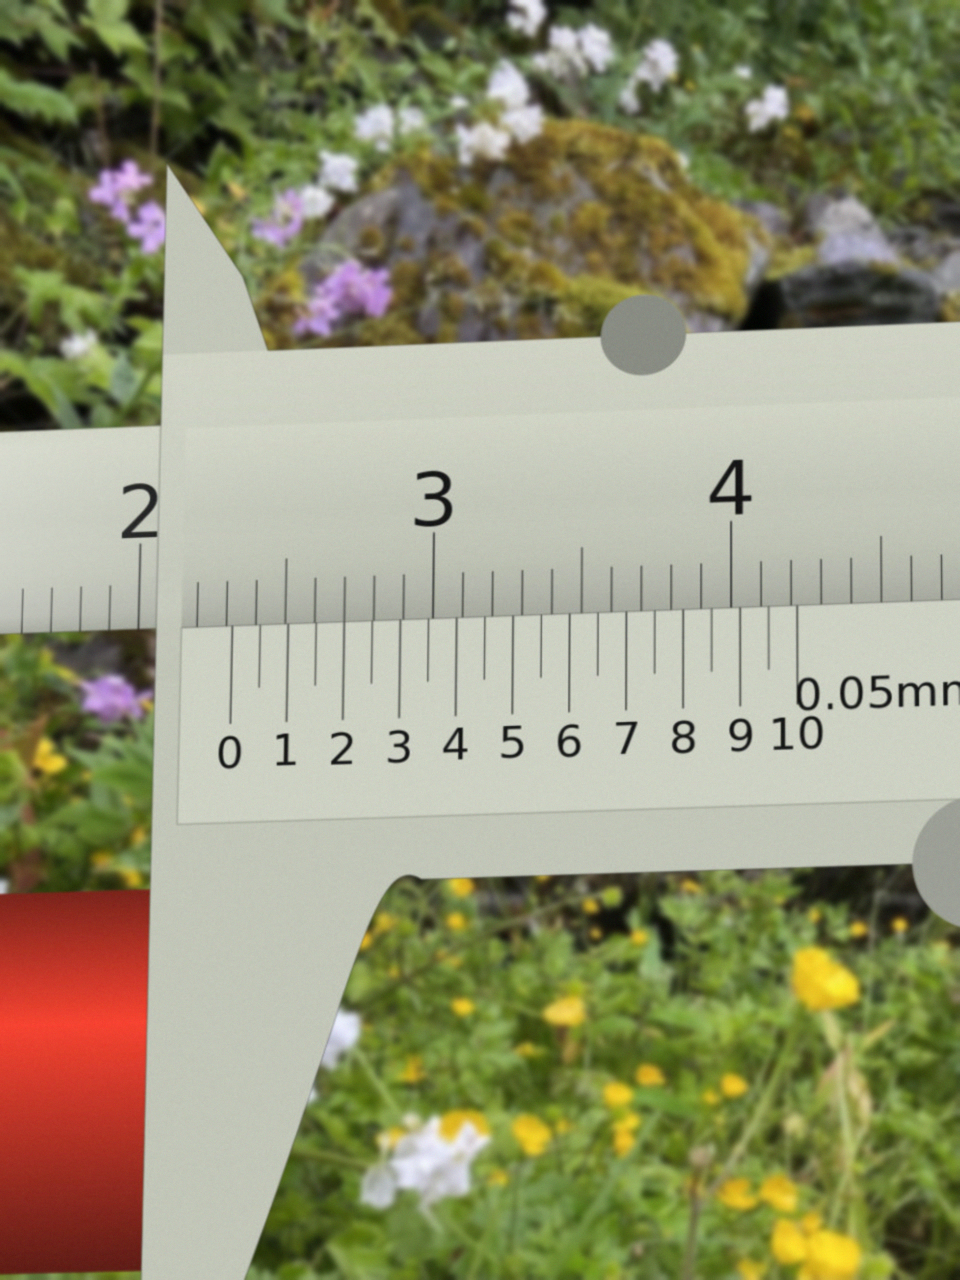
23.20 mm
